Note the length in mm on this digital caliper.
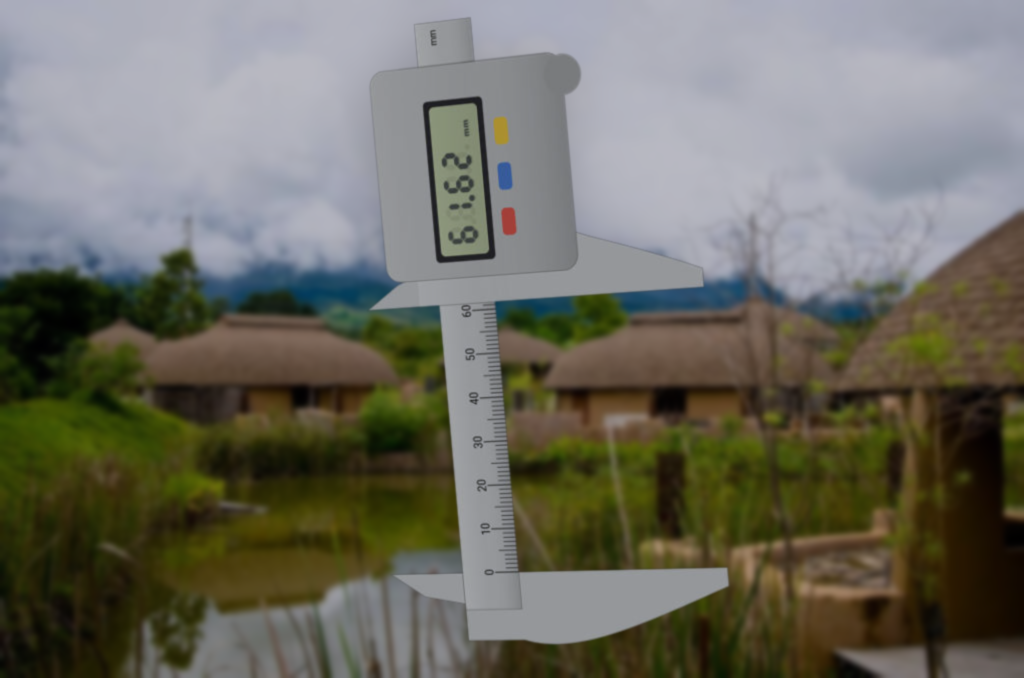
61.62 mm
